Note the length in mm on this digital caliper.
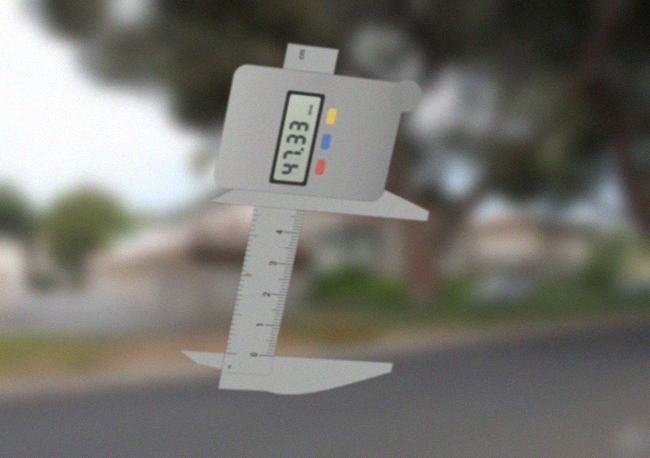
47.33 mm
